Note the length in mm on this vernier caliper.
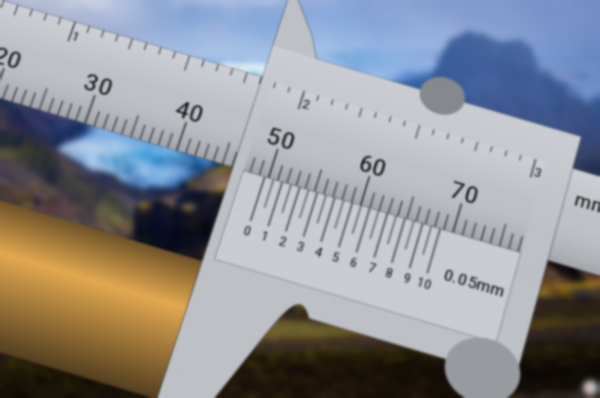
49.6 mm
